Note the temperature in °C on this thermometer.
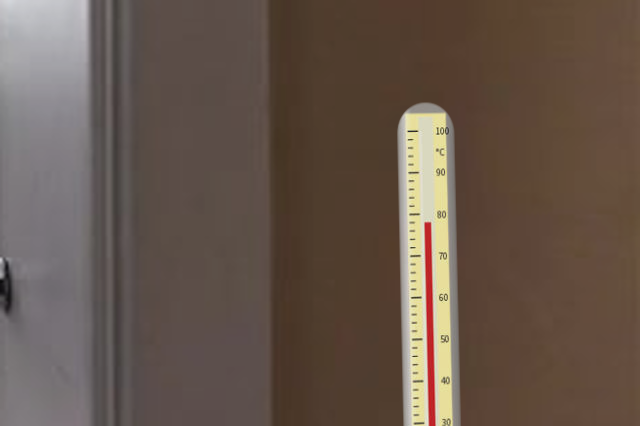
78 °C
